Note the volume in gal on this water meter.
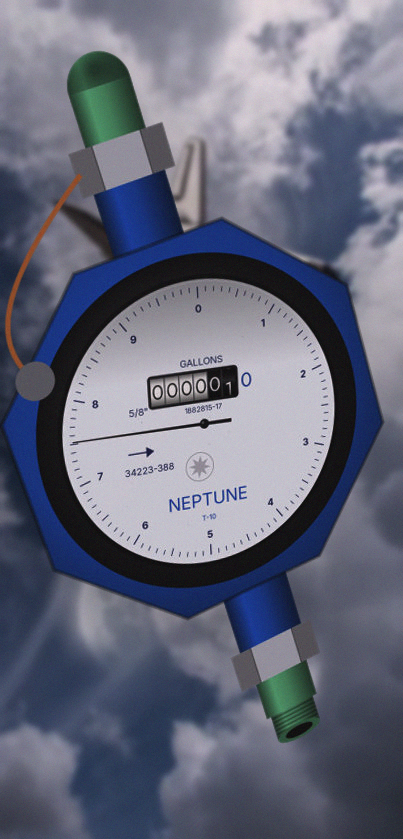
7.5 gal
